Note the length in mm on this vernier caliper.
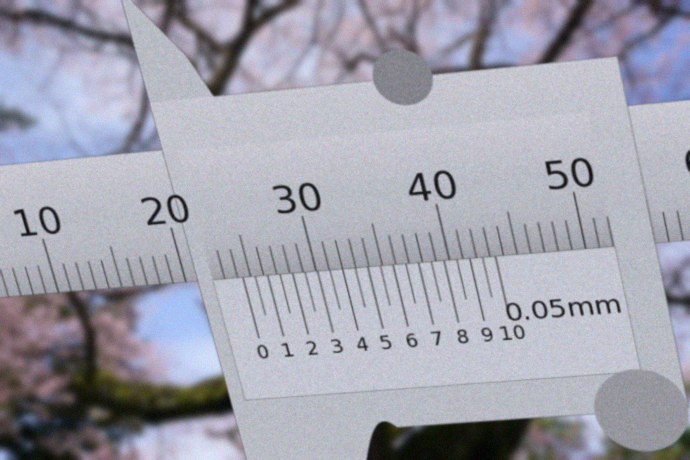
24.4 mm
